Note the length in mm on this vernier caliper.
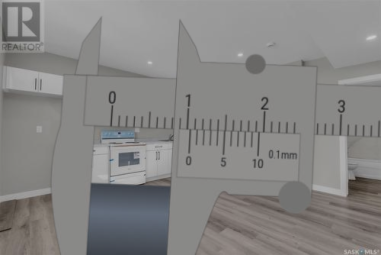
10.4 mm
